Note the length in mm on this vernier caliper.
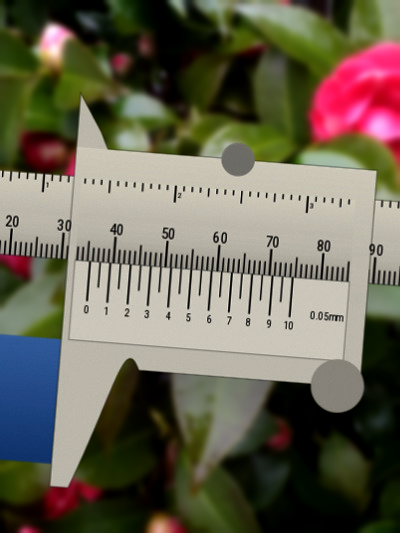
35.5 mm
